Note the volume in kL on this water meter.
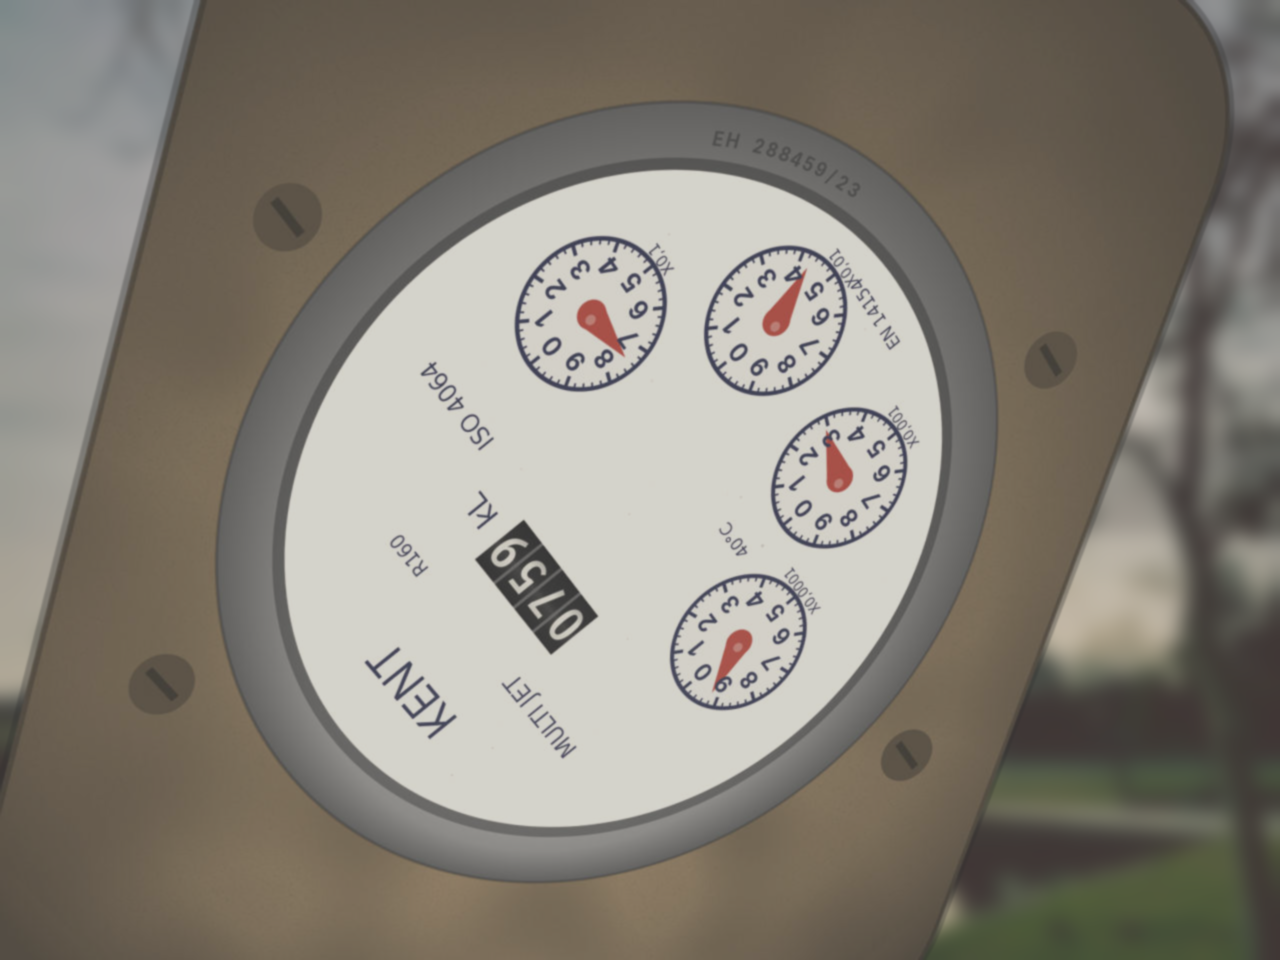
759.7429 kL
